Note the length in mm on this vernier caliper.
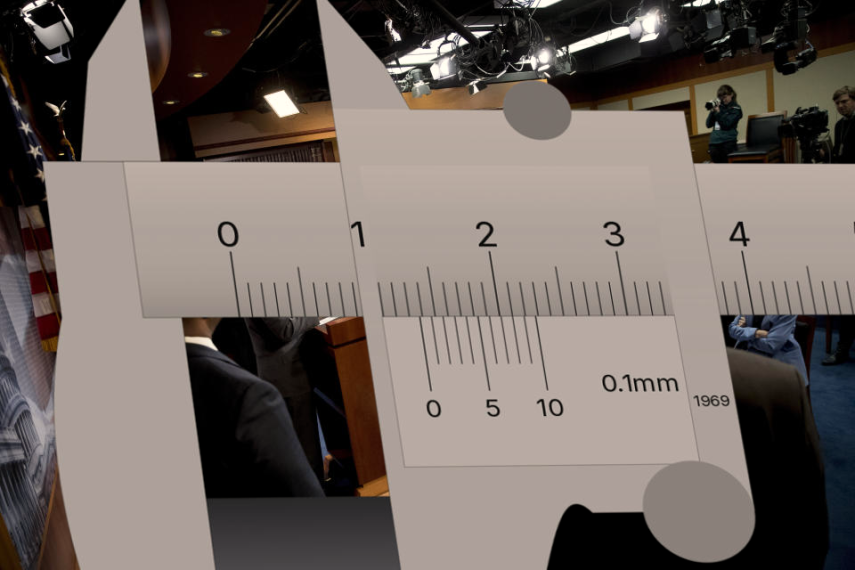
13.8 mm
